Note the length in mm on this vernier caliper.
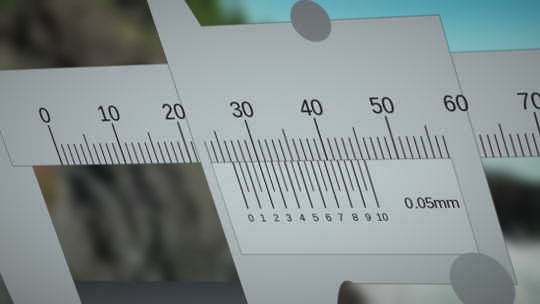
26.2 mm
